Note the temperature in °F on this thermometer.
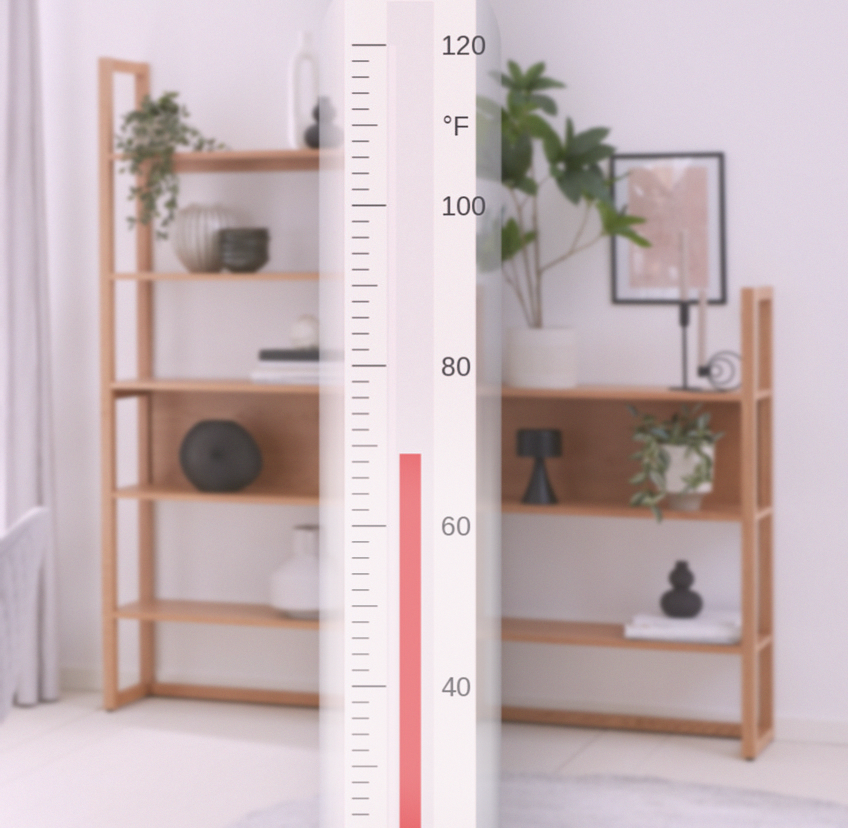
69 °F
